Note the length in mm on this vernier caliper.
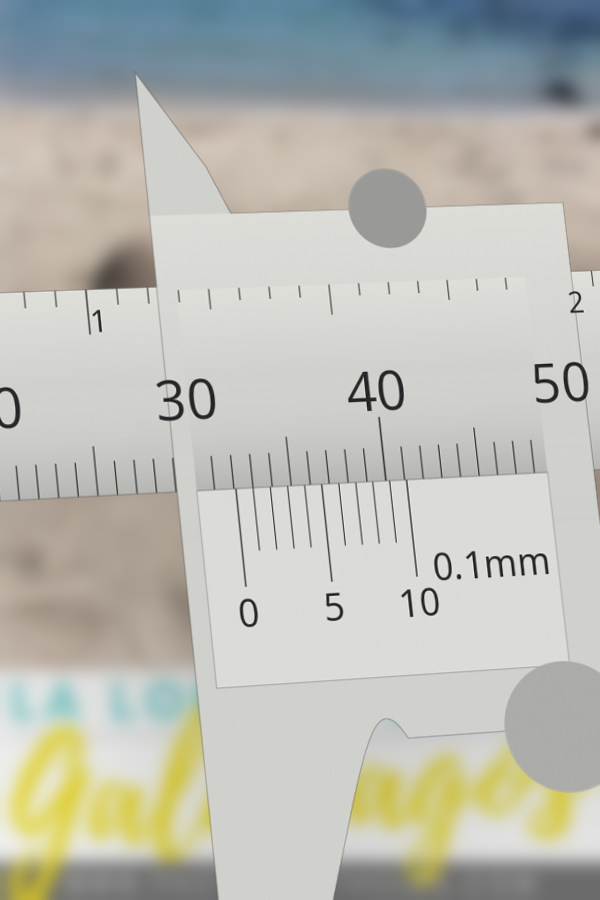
32.1 mm
